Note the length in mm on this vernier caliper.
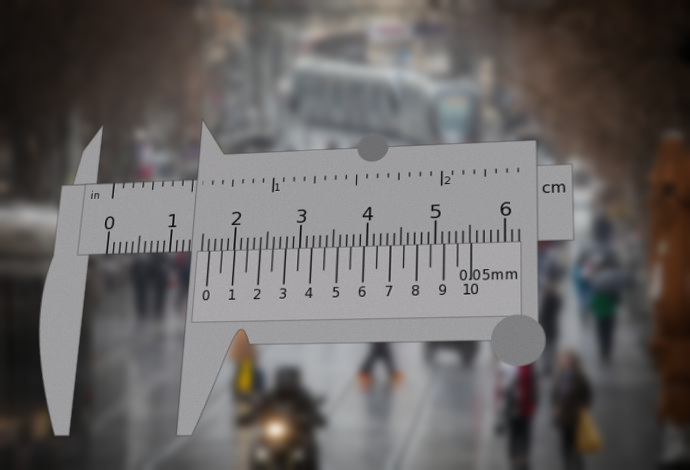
16.2 mm
